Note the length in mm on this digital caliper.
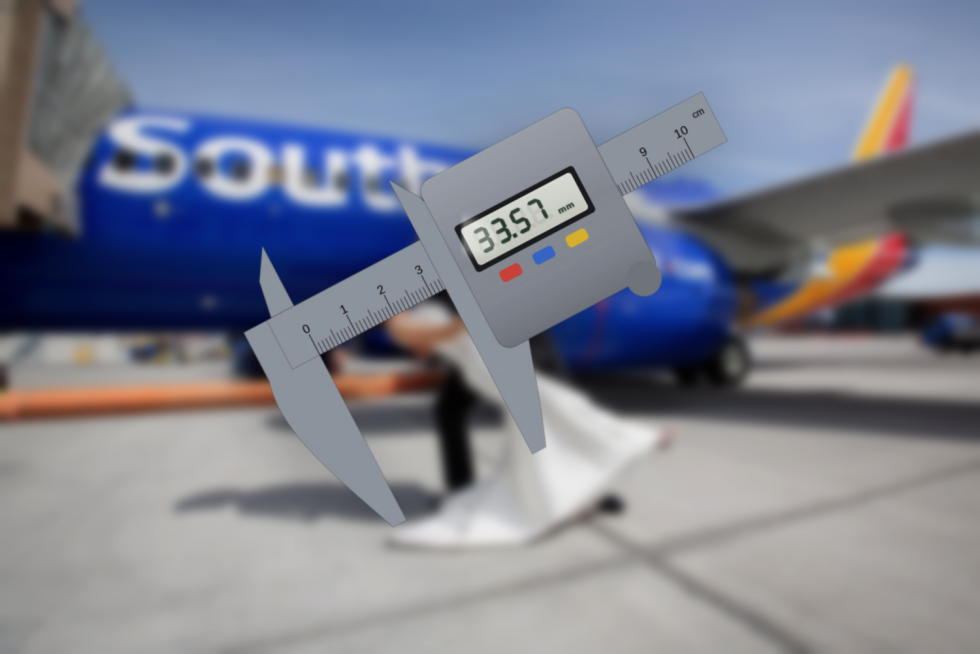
33.57 mm
